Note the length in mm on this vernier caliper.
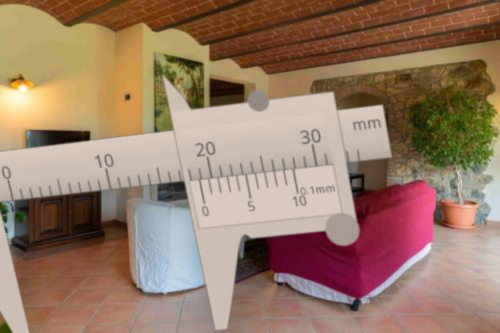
18.8 mm
